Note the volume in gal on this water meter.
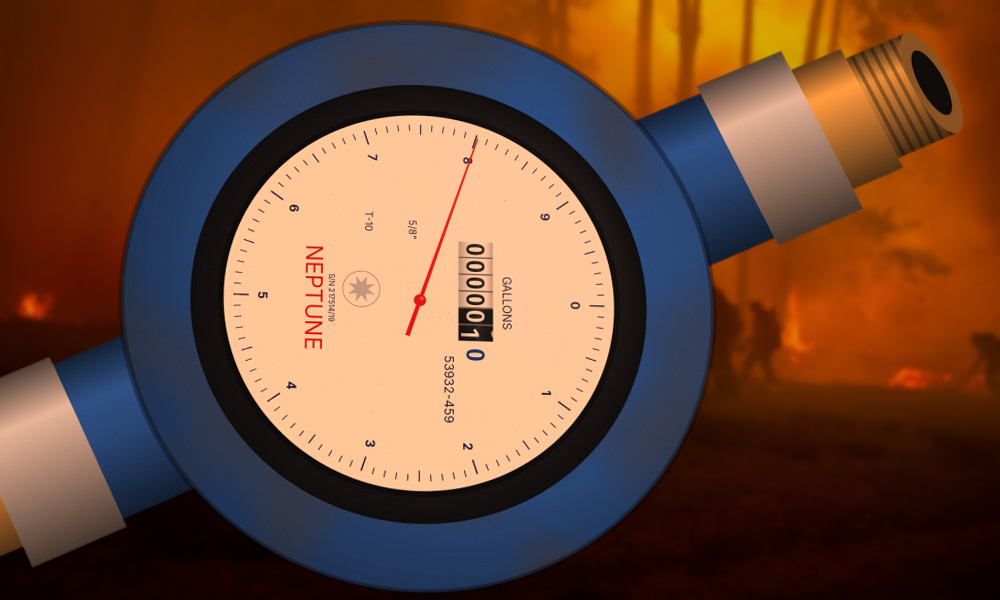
8.0 gal
